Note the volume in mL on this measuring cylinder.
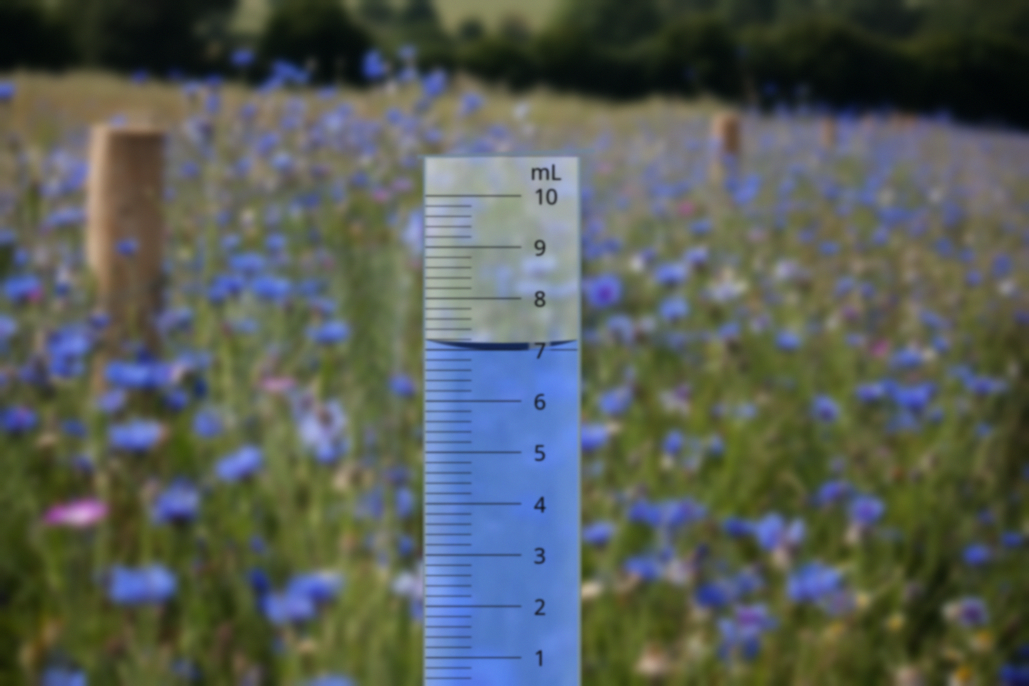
7 mL
